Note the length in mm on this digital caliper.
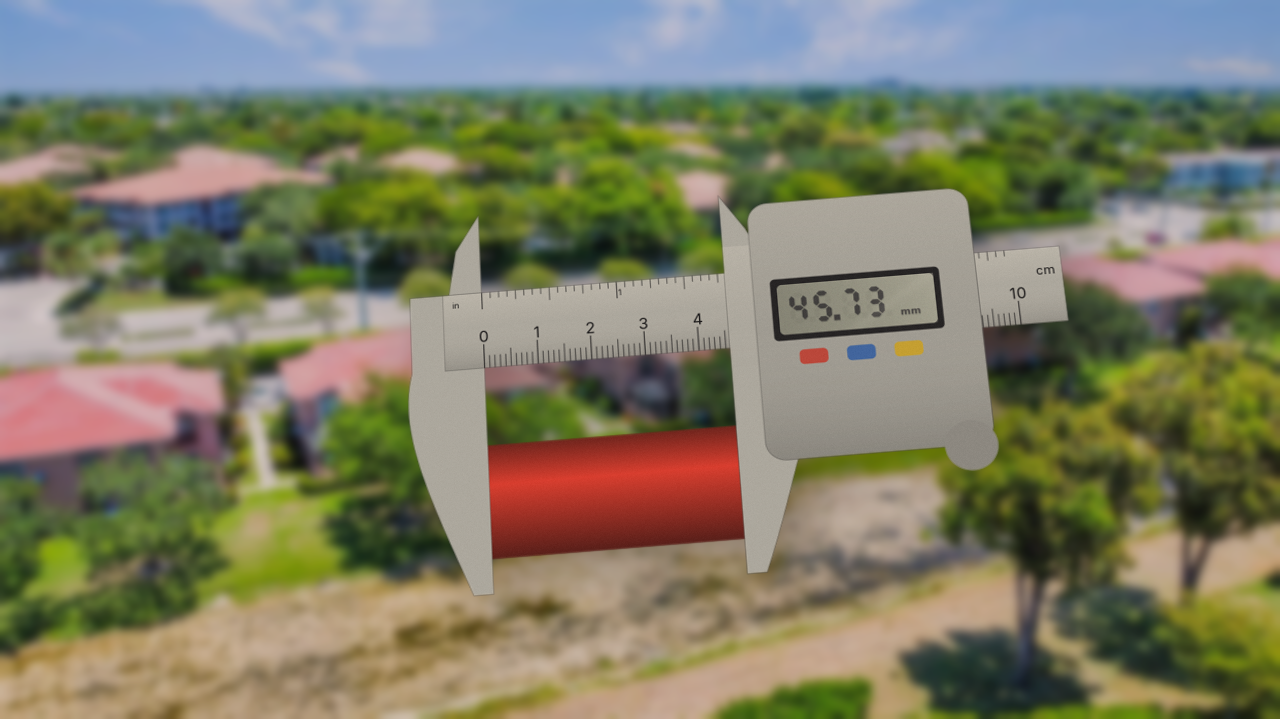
45.73 mm
